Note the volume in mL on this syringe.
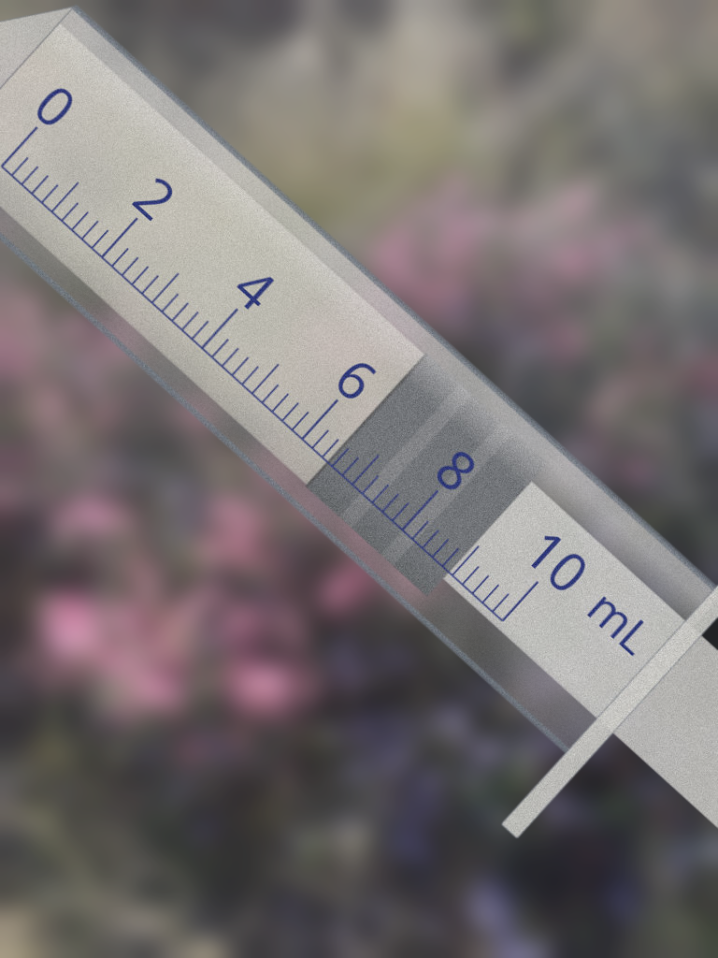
6.5 mL
